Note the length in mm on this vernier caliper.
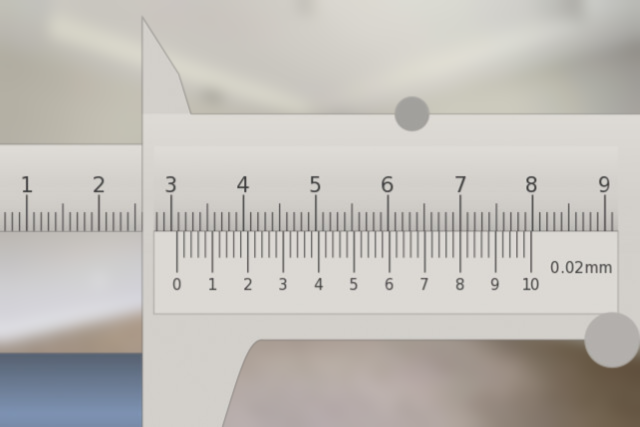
30.8 mm
